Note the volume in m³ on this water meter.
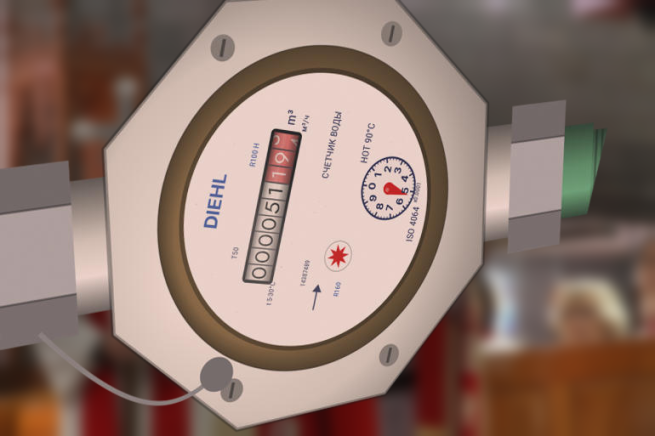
51.1935 m³
